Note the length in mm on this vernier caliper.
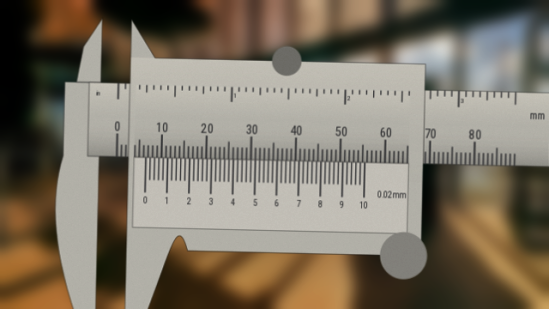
6.5 mm
